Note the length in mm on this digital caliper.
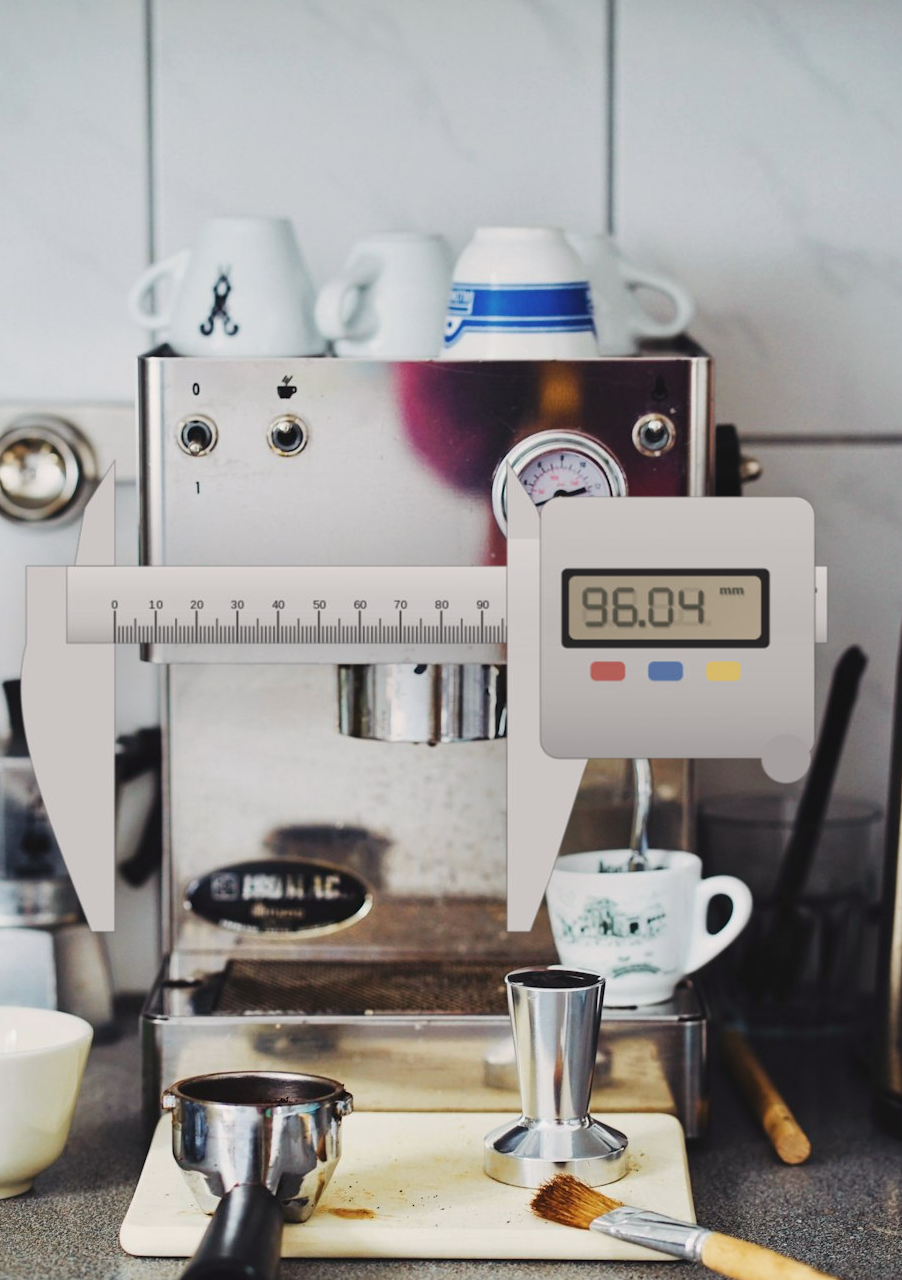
96.04 mm
